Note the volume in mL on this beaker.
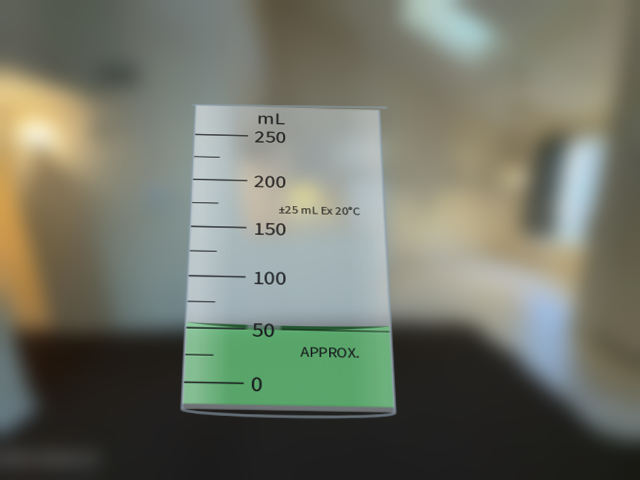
50 mL
